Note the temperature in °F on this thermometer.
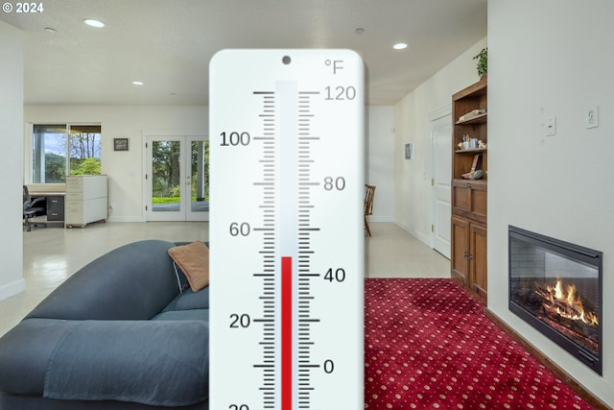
48 °F
